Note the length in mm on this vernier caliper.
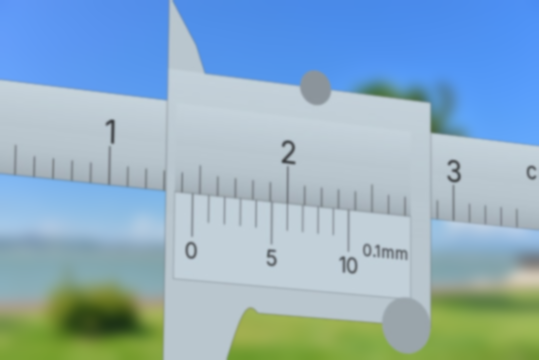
14.6 mm
